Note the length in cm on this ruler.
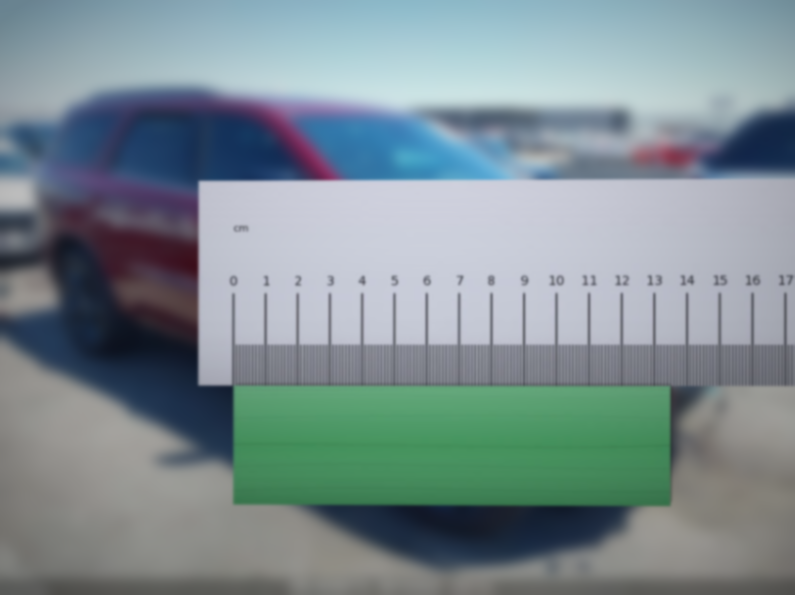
13.5 cm
